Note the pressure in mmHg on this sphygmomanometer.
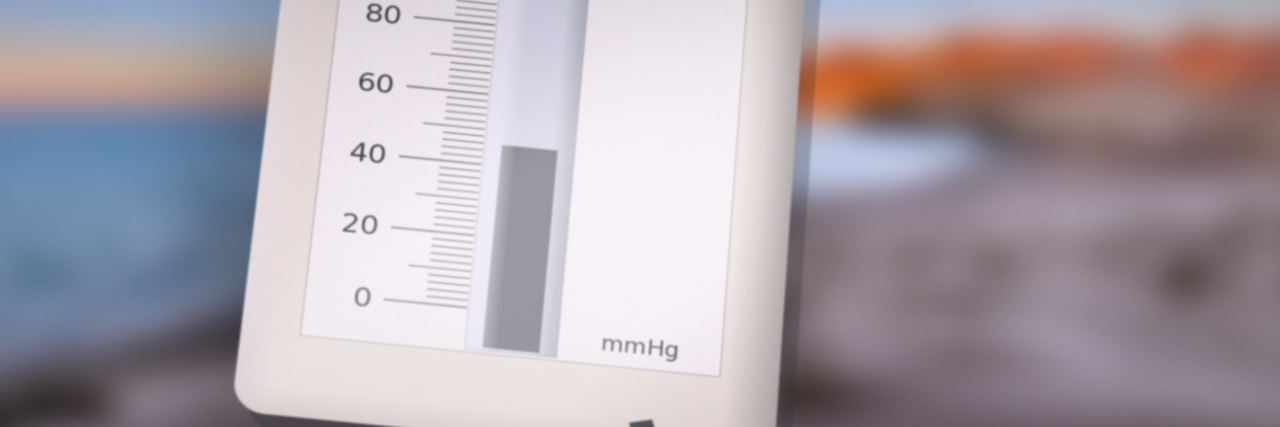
46 mmHg
